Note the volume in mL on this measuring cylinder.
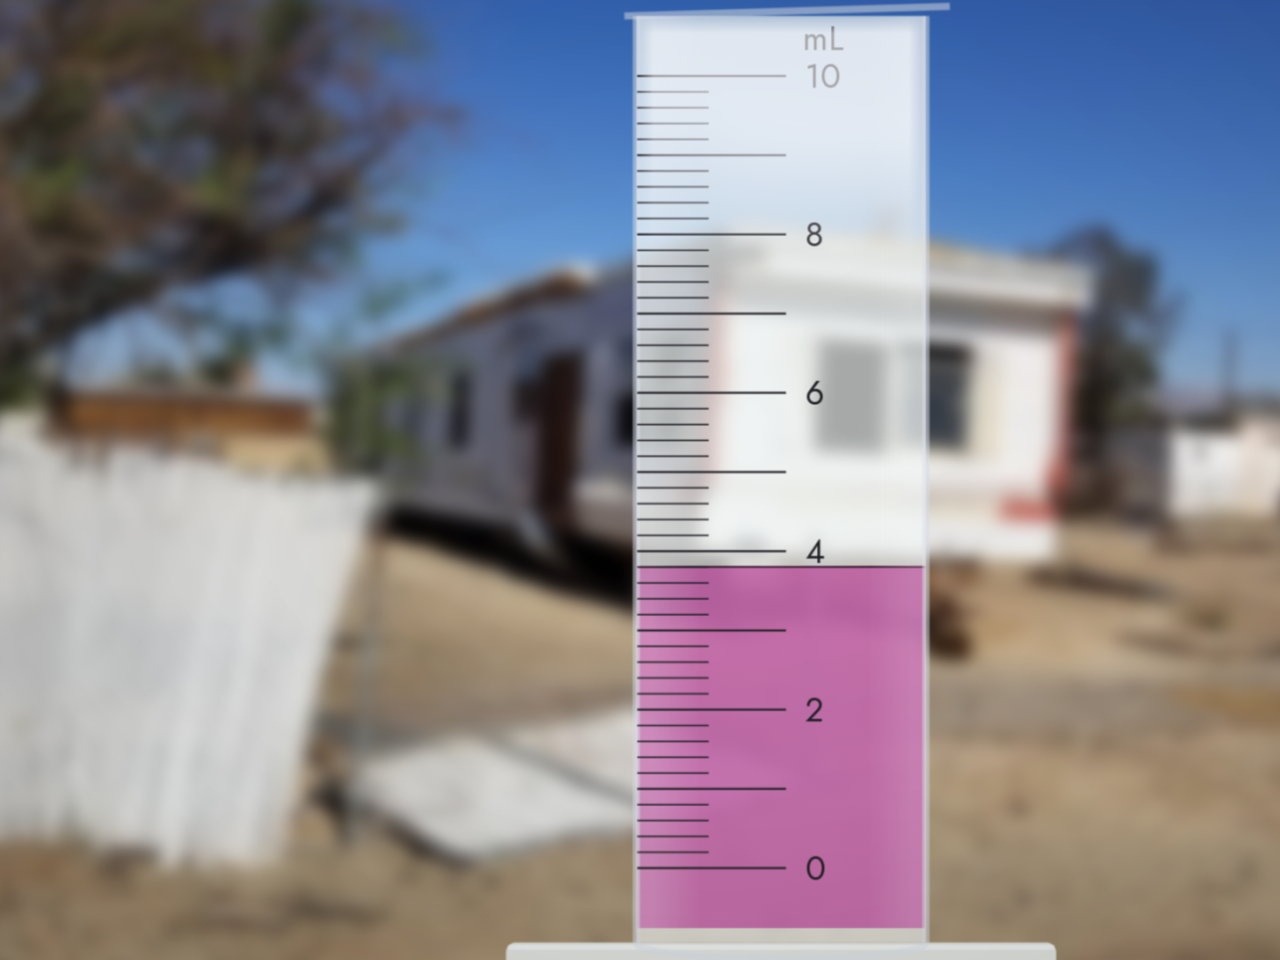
3.8 mL
